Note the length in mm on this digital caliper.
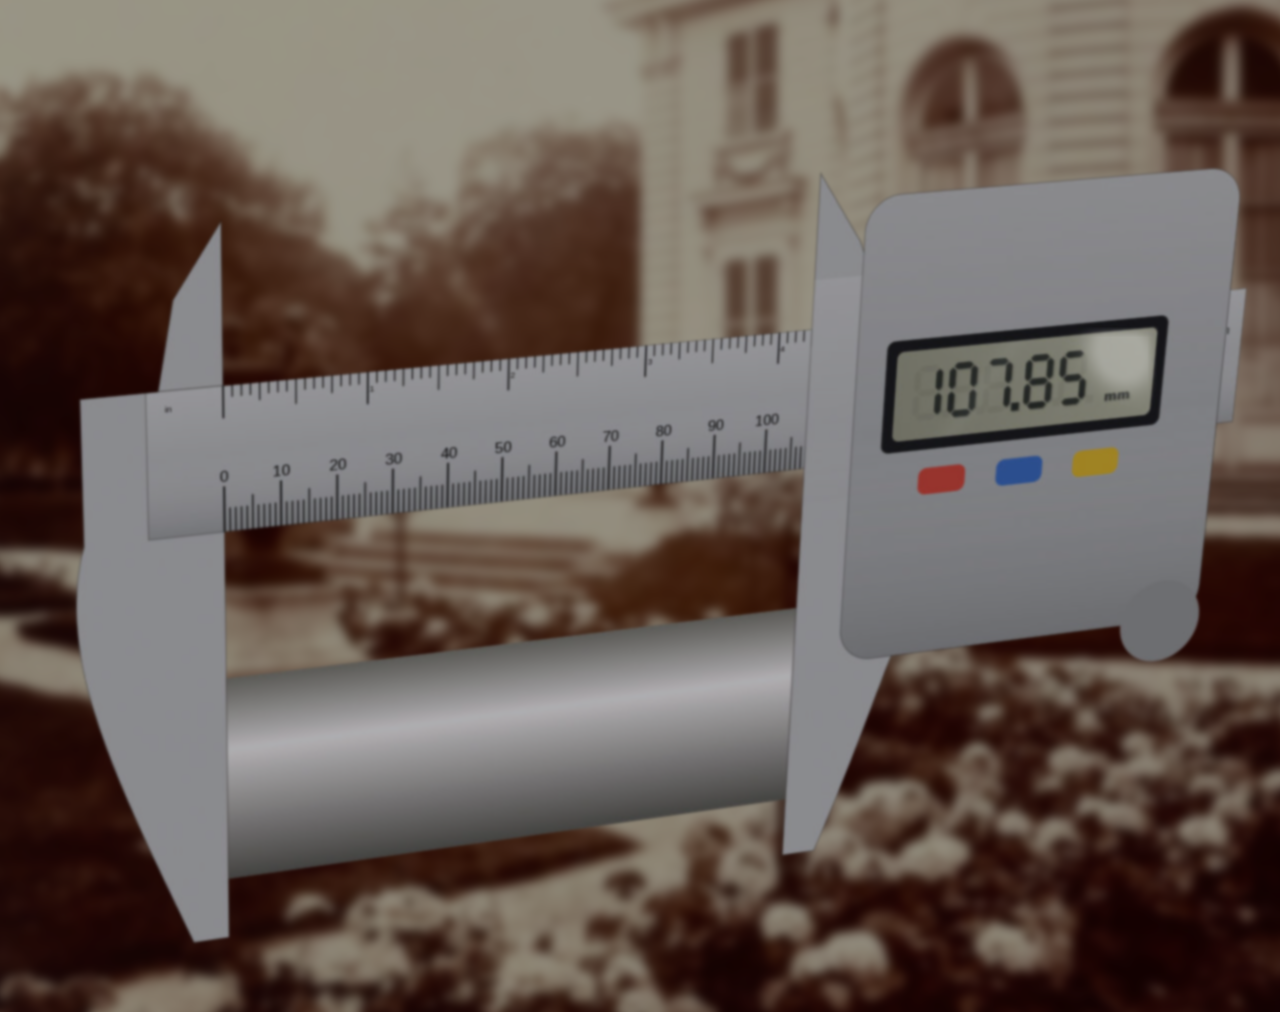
107.85 mm
